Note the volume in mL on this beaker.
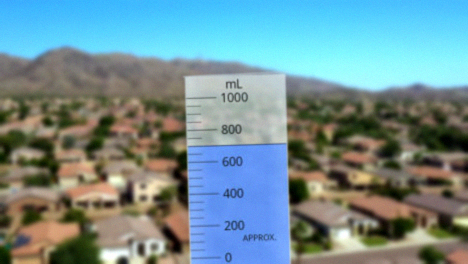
700 mL
